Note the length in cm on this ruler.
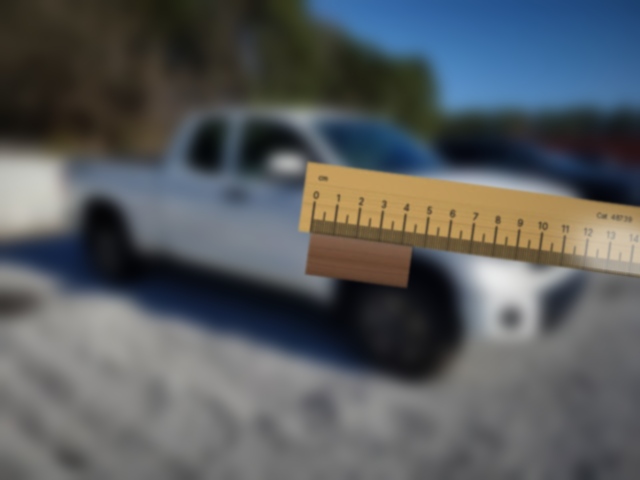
4.5 cm
